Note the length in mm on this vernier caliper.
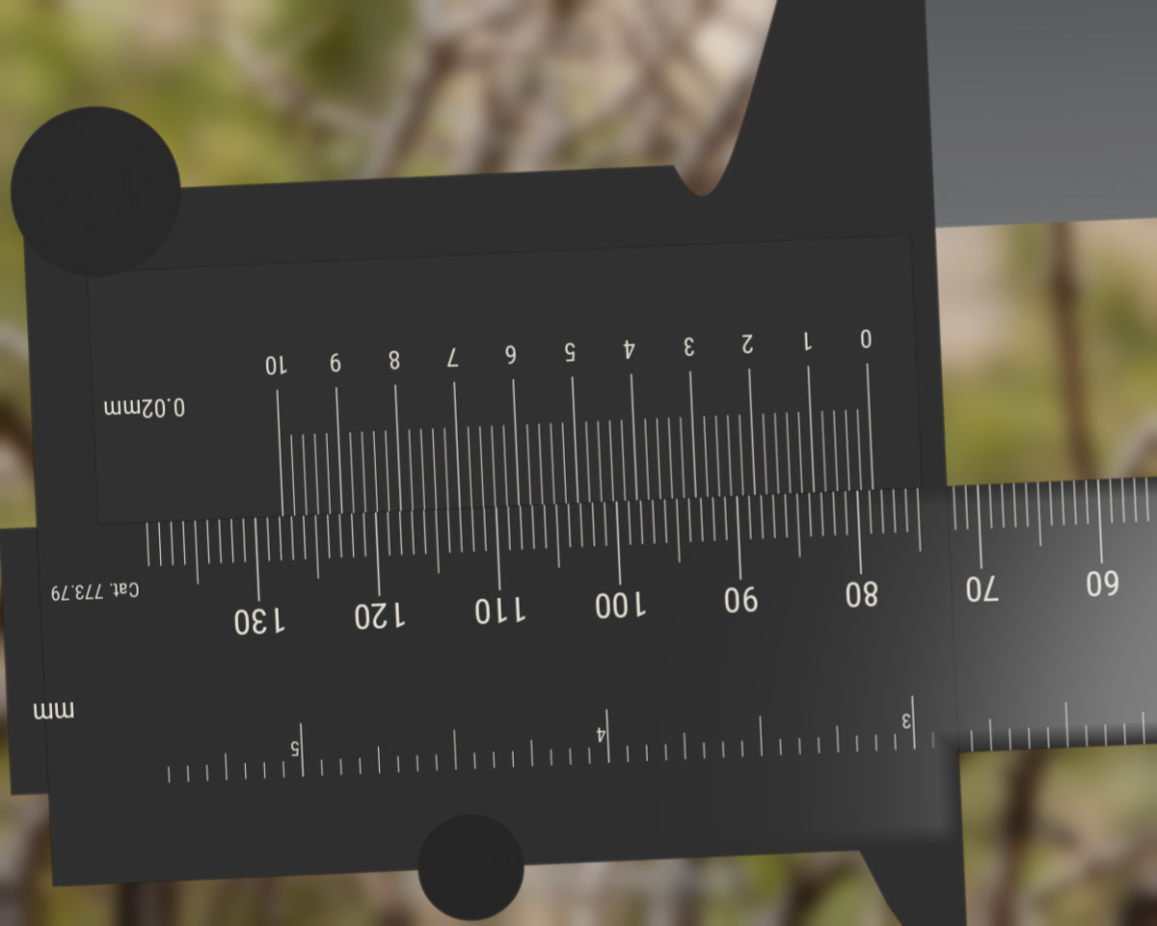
78.7 mm
